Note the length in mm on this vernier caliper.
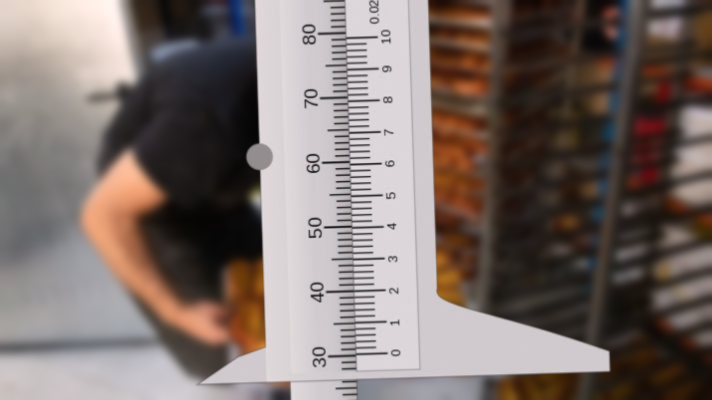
30.2 mm
